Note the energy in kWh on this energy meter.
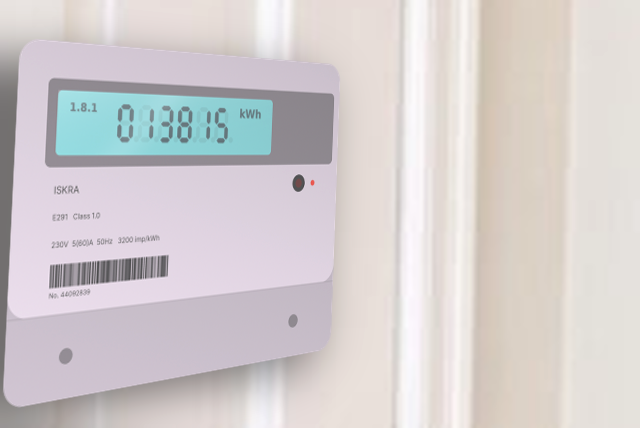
13815 kWh
